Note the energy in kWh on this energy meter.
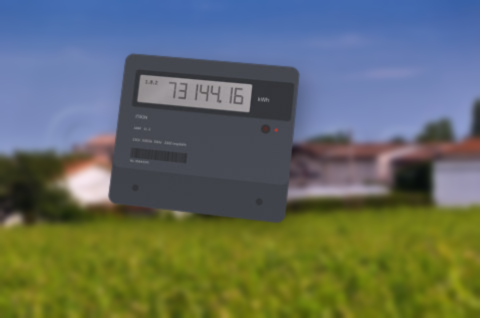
73144.16 kWh
